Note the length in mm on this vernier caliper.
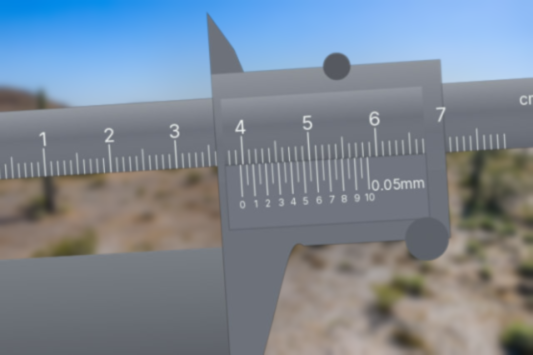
39.6 mm
